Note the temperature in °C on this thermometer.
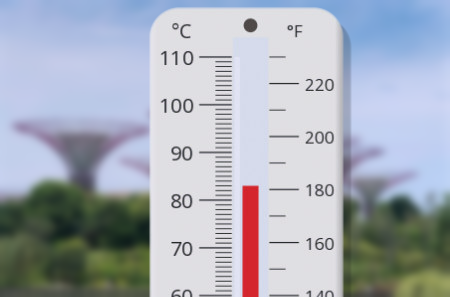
83 °C
